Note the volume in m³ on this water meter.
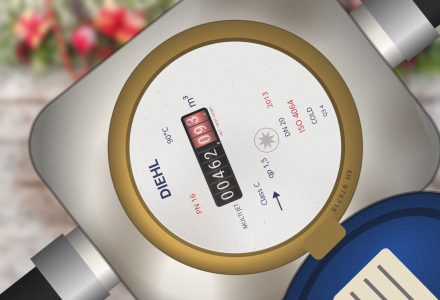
462.093 m³
